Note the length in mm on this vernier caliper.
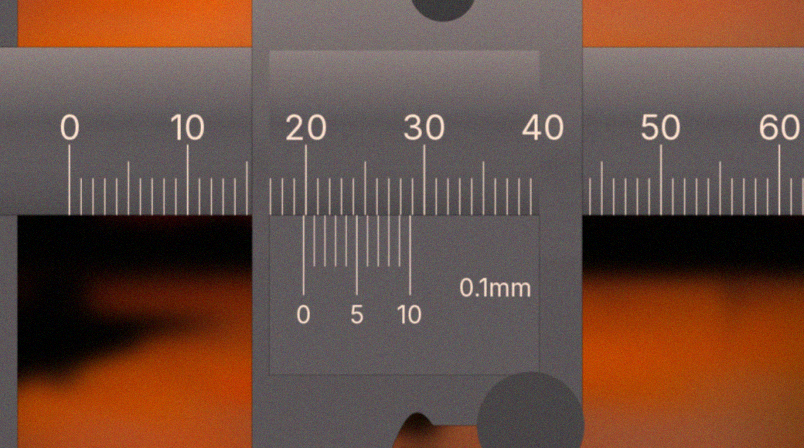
19.8 mm
